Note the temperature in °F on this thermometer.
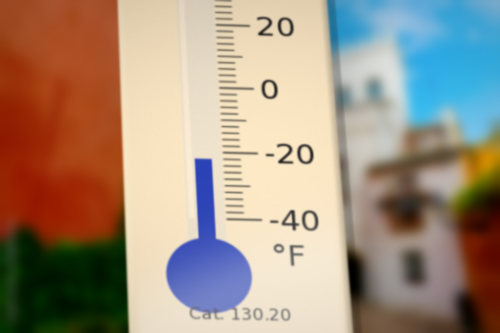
-22 °F
